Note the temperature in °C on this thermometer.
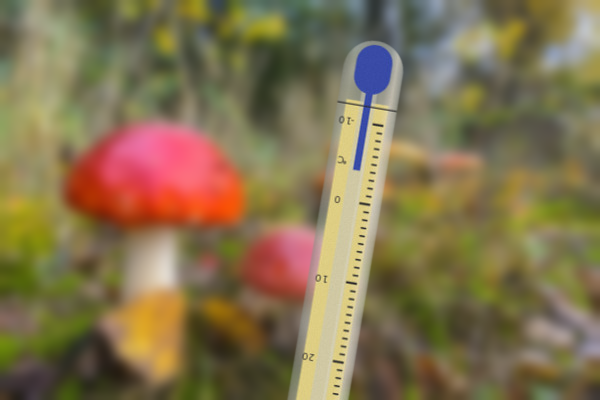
-4 °C
